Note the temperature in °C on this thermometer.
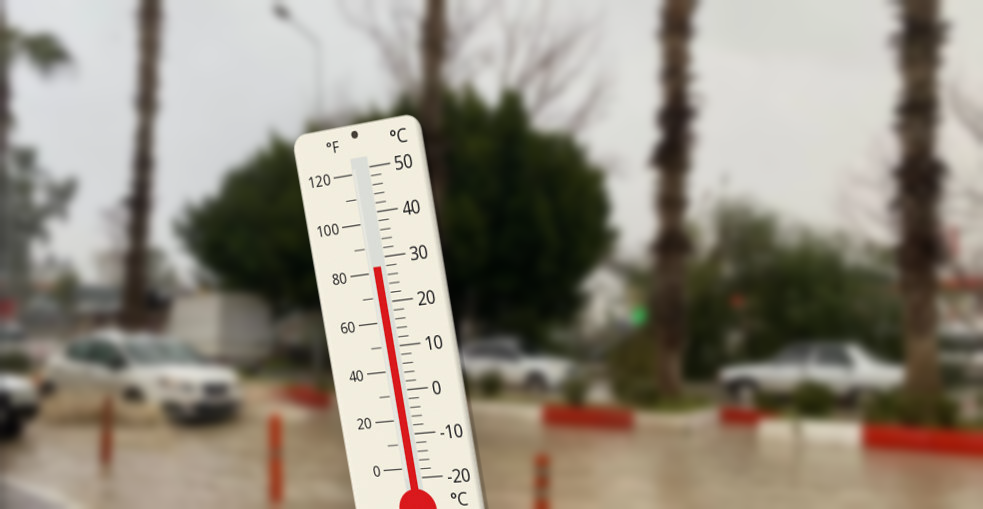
28 °C
